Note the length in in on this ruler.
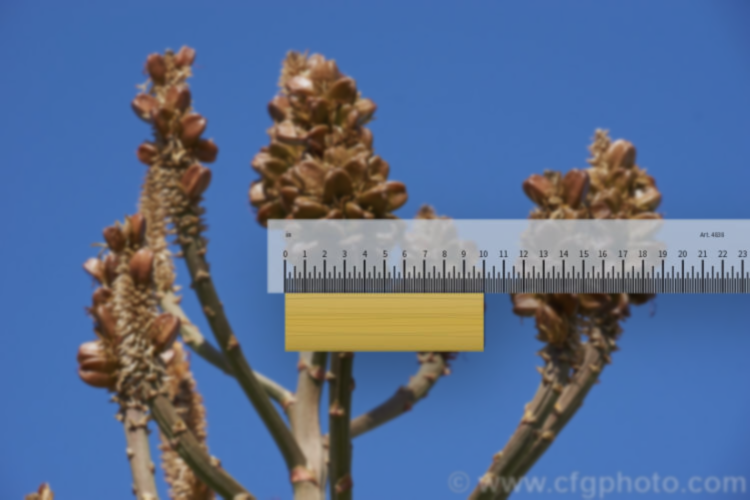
10 in
